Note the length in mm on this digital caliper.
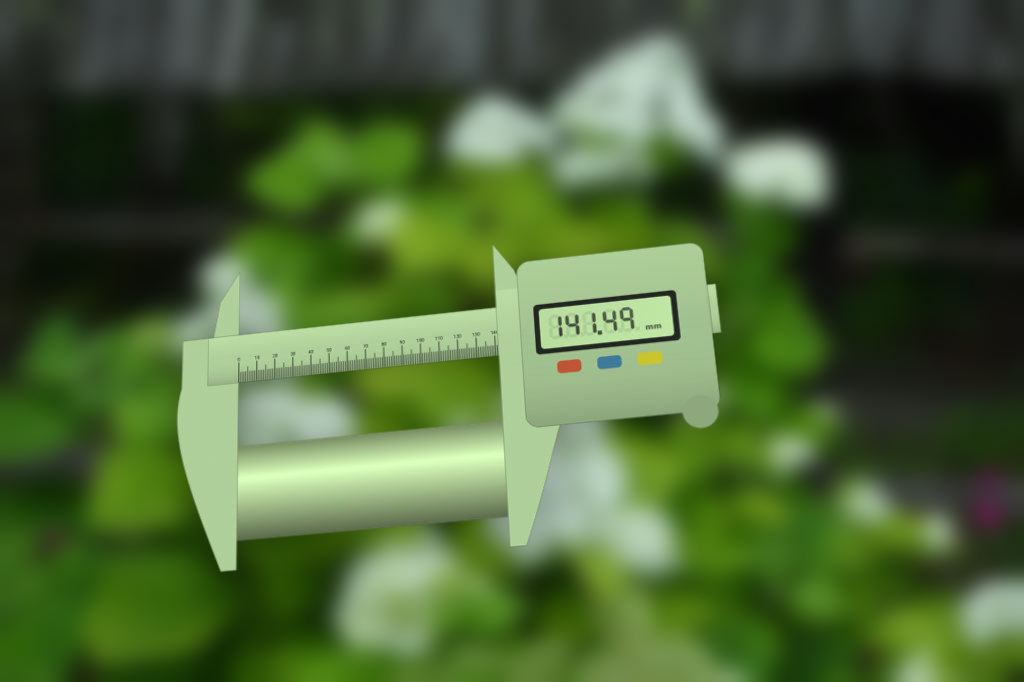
141.49 mm
